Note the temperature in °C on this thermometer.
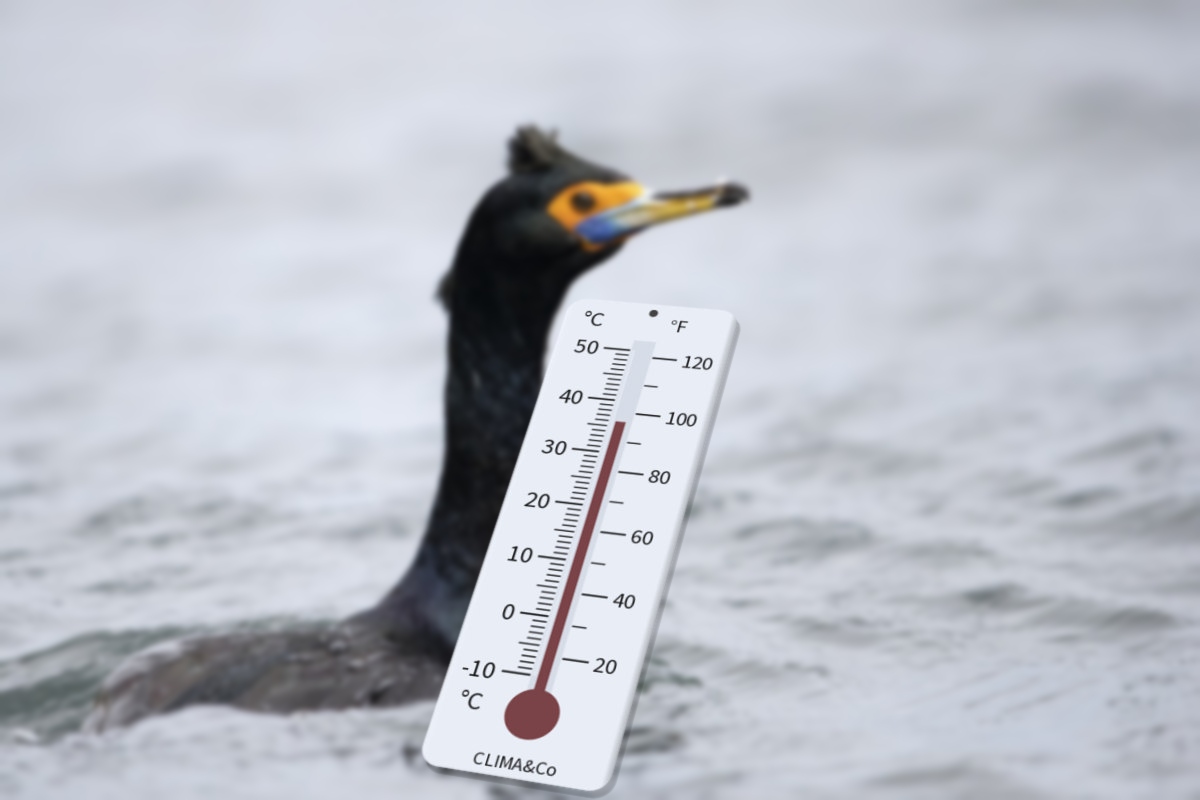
36 °C
